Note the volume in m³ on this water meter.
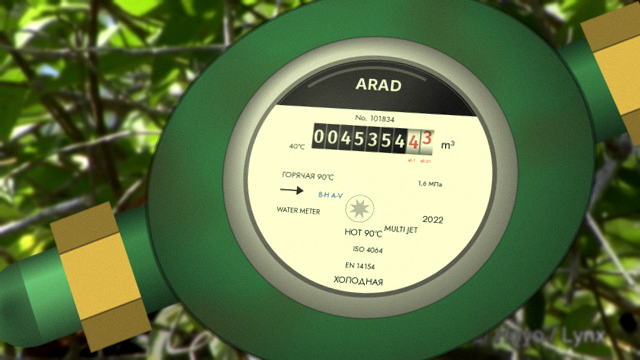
45354.43 m³
